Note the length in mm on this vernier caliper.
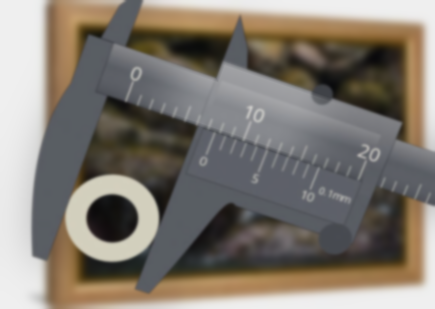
7.6 mm
